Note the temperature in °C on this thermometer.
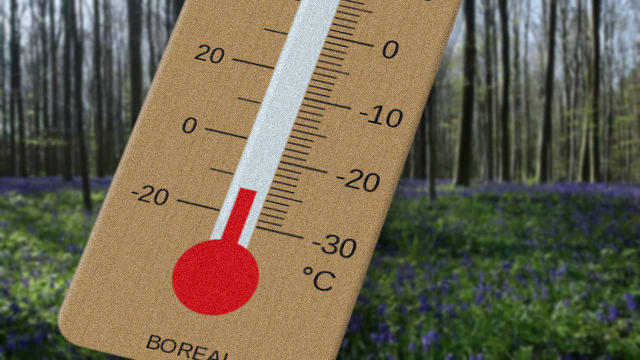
-25 °C
